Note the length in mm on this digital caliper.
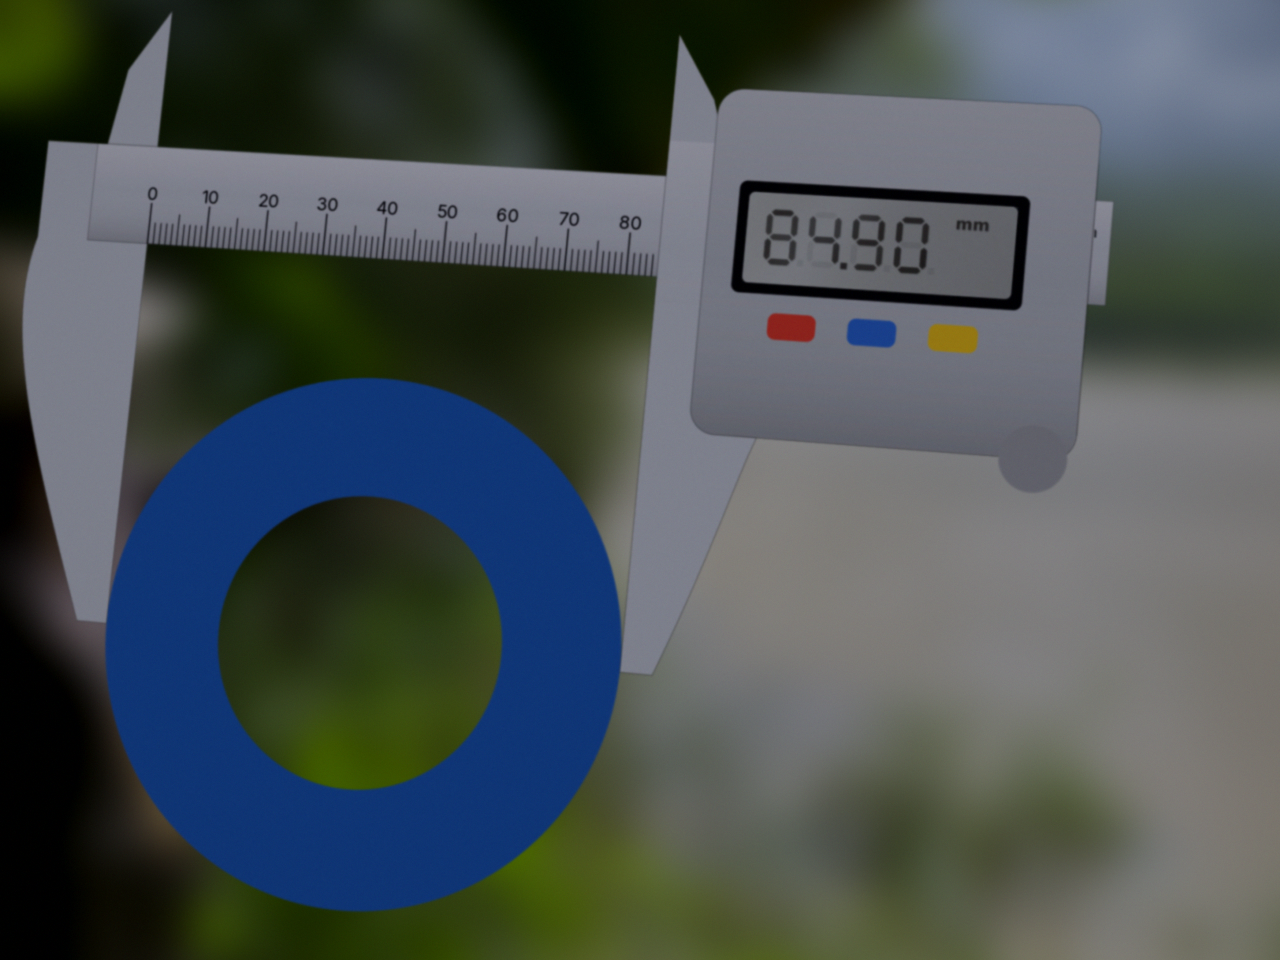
84.90 mm
